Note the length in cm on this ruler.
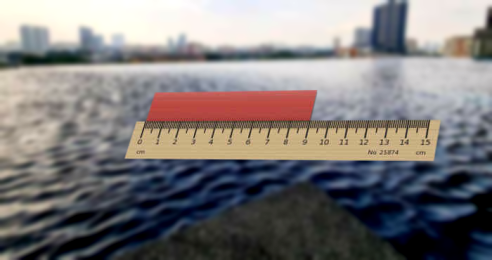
9 cm
